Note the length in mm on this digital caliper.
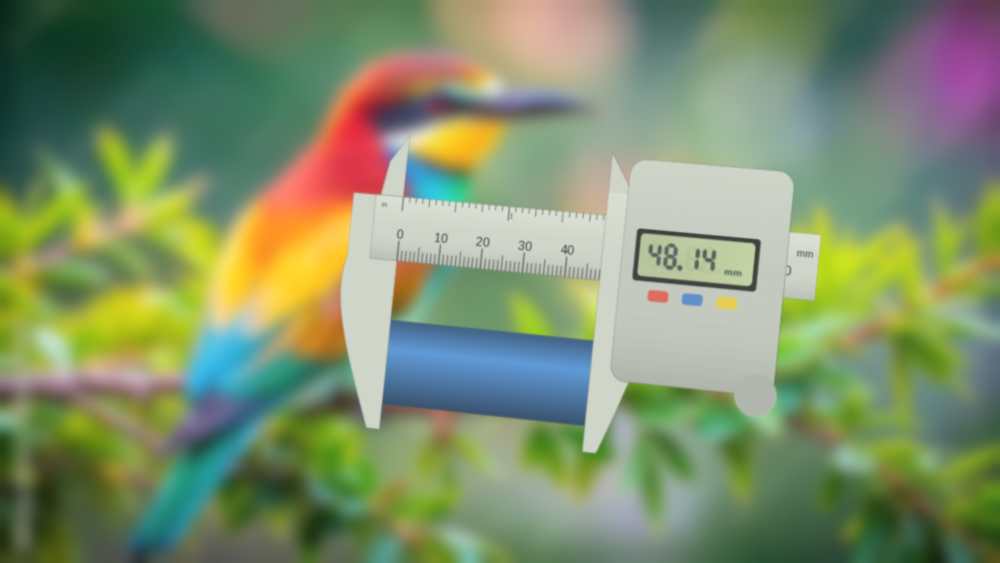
48.14 mm
